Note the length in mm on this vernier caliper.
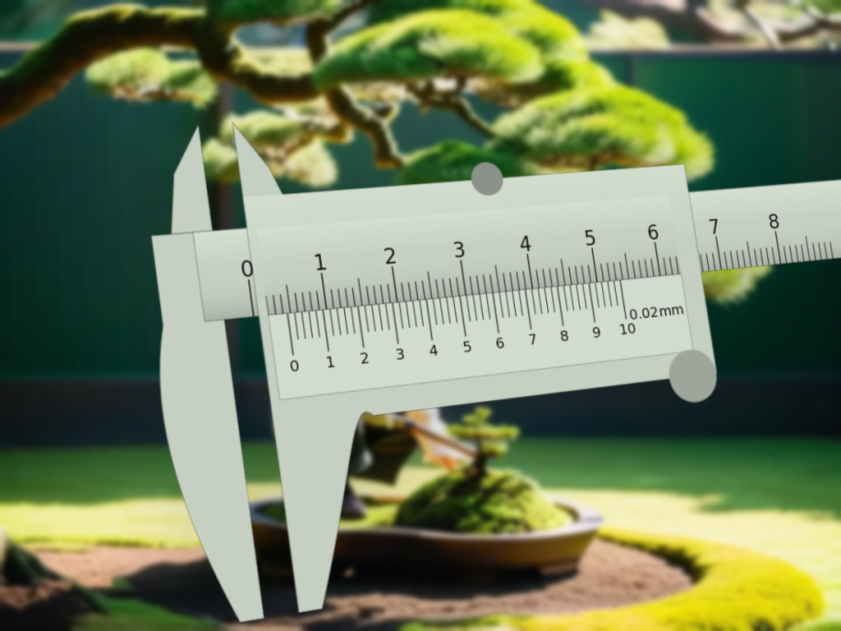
4.6 mm
